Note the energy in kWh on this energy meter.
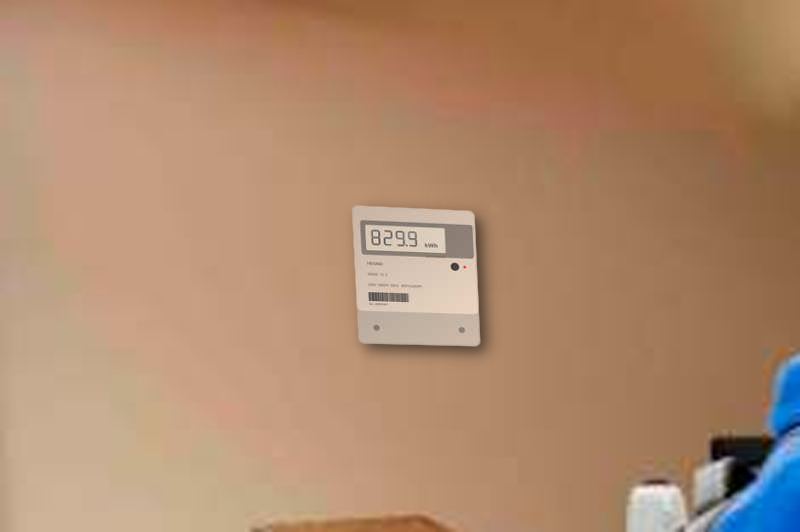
829.9 kWh
